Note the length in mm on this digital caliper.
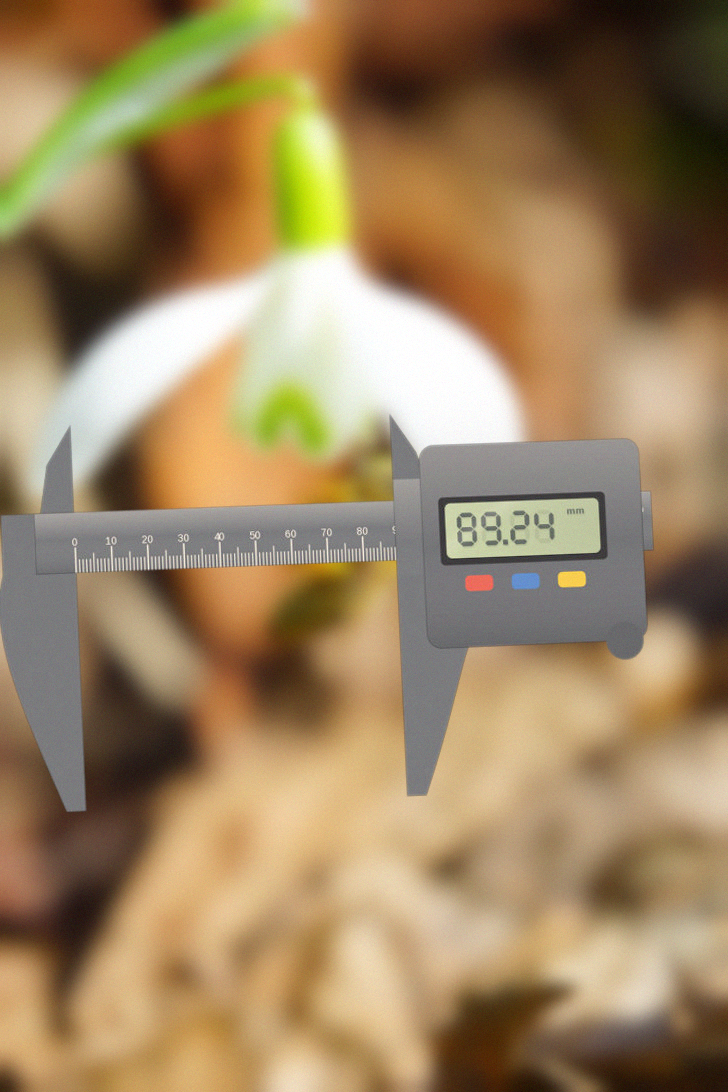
89.24 mm
